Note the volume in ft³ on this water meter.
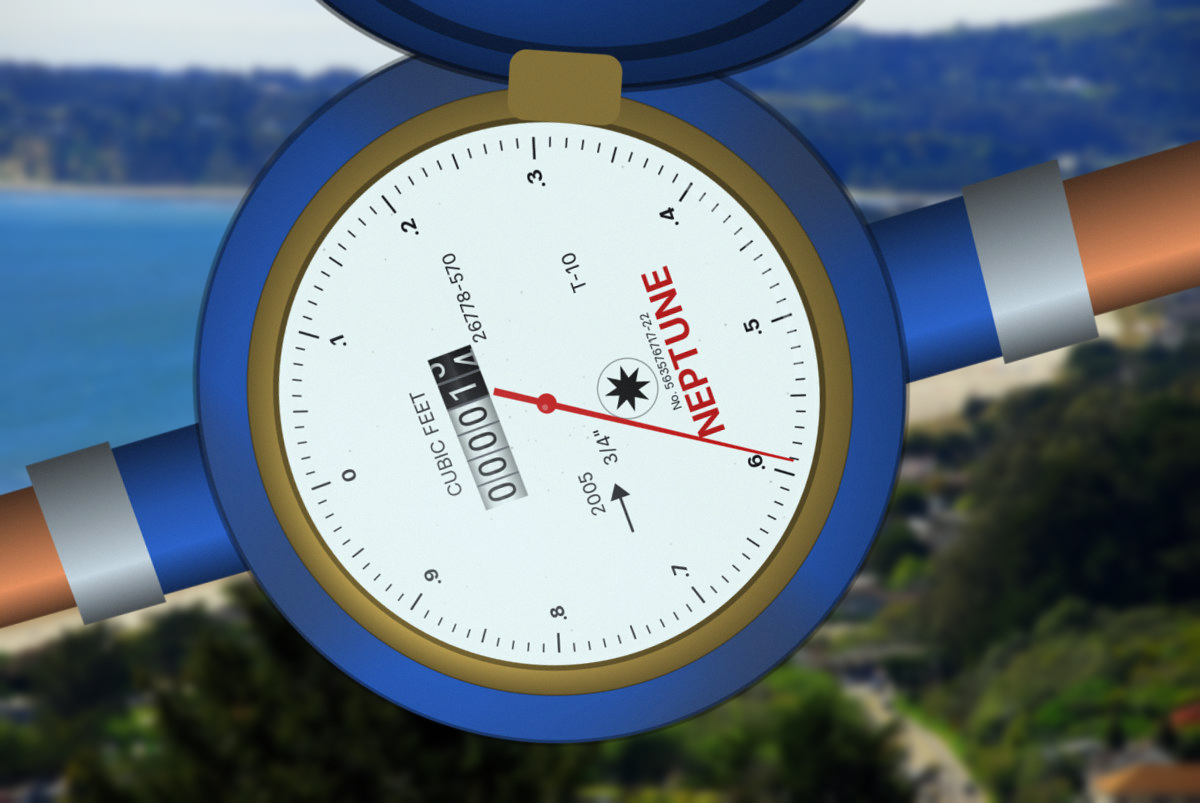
13.59 ft³
